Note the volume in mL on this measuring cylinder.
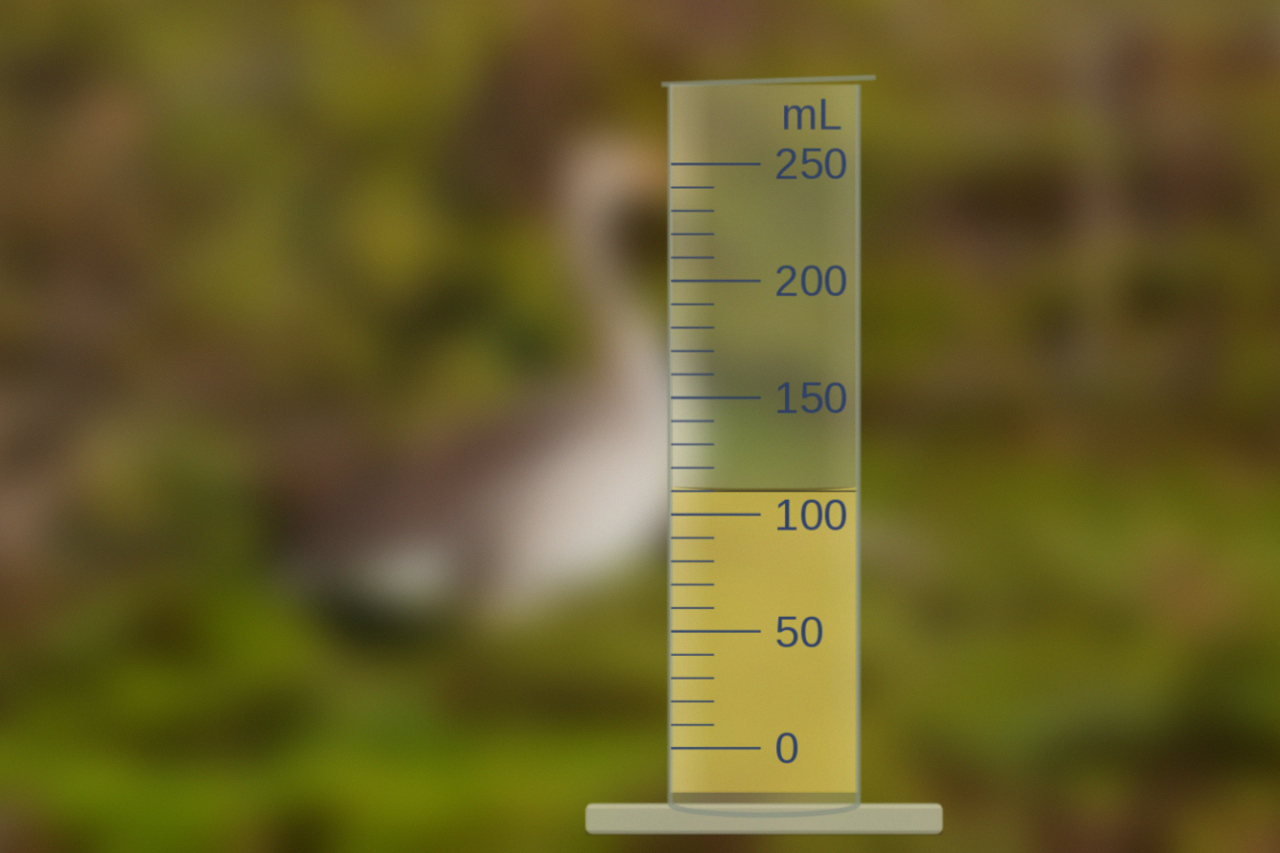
110 mL
